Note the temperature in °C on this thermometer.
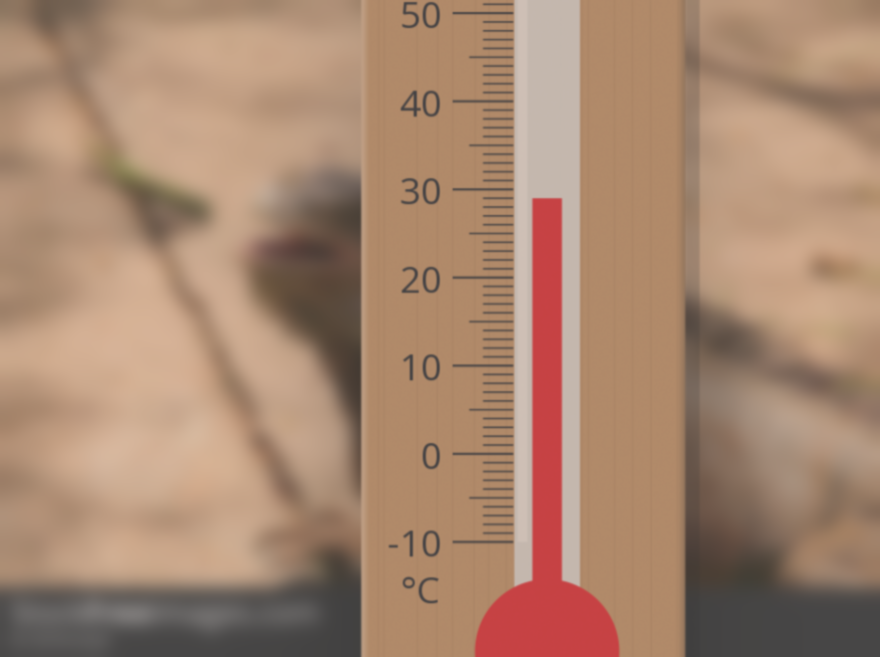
29 °C
